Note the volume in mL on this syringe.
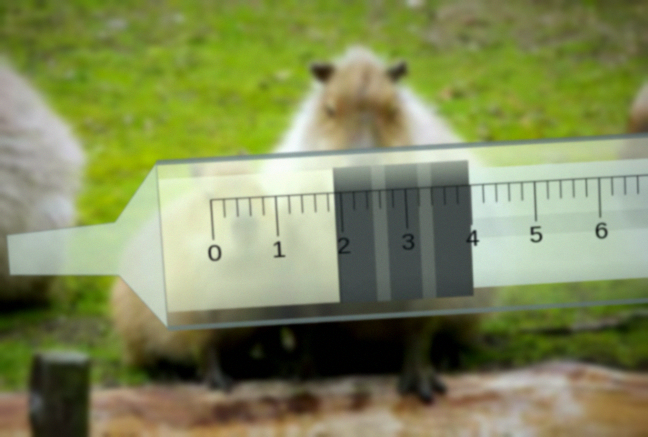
1.9 mL
